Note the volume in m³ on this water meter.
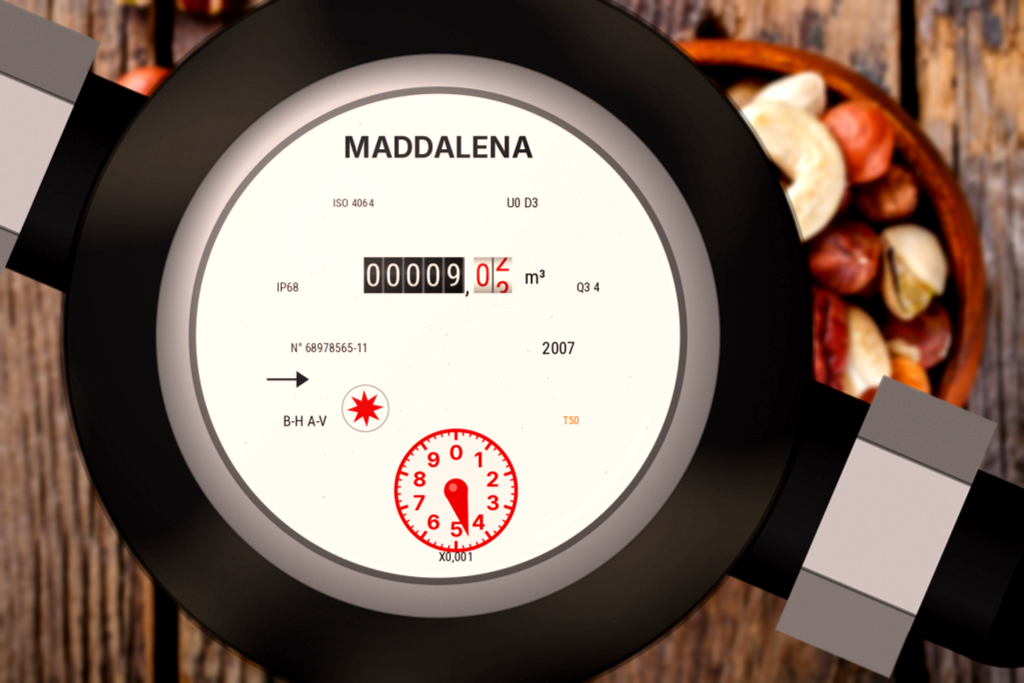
9.024 m³
